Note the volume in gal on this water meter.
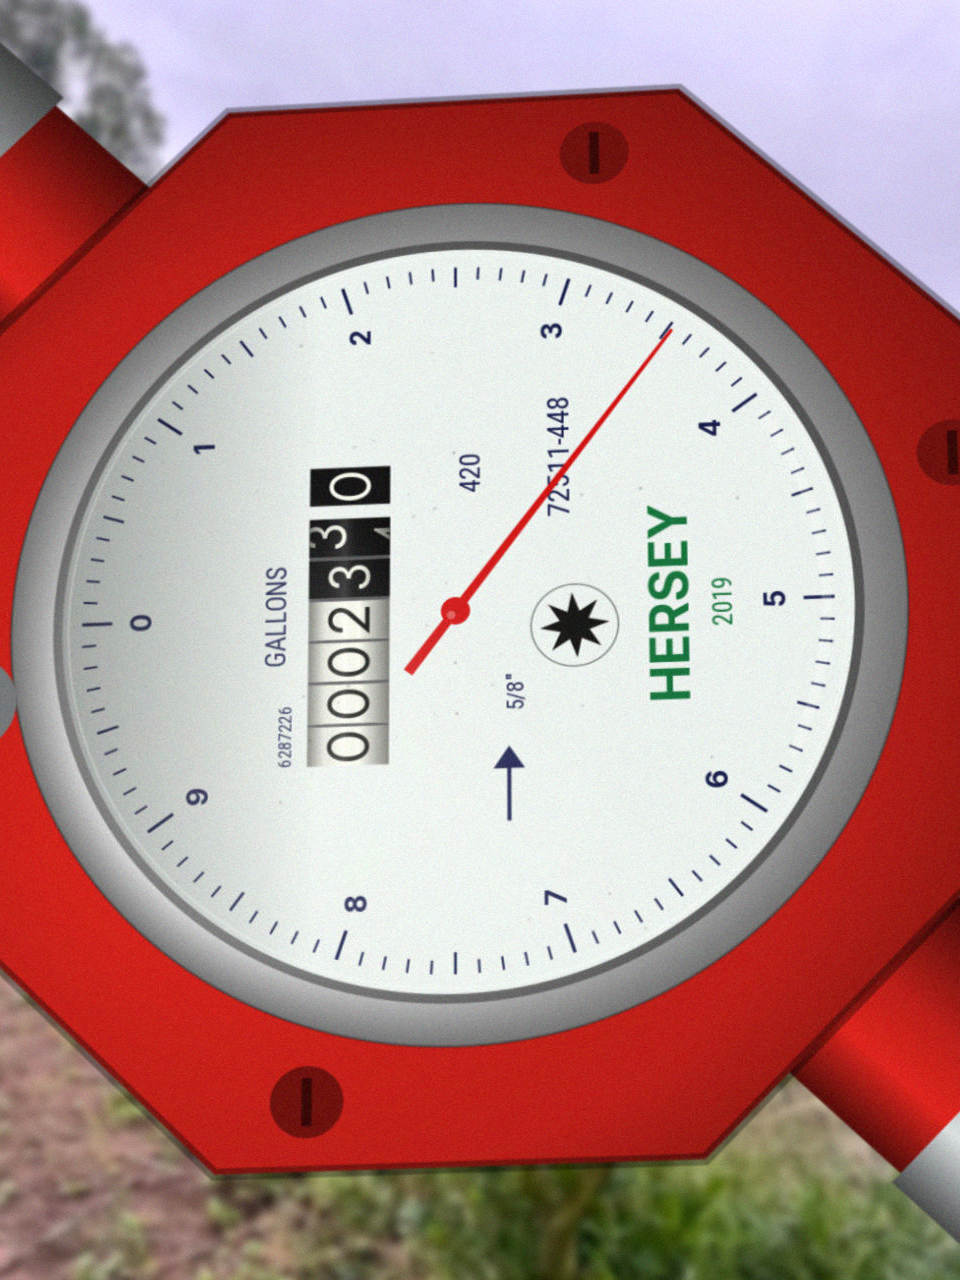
2333.5 gal
